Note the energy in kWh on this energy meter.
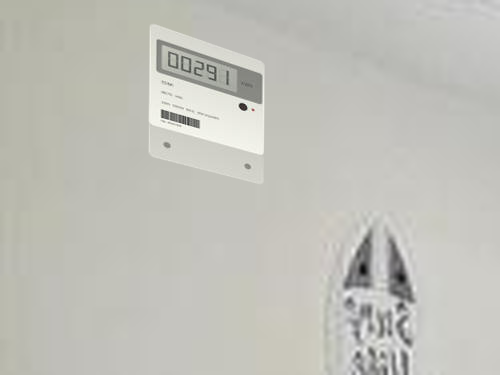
291 kWh
